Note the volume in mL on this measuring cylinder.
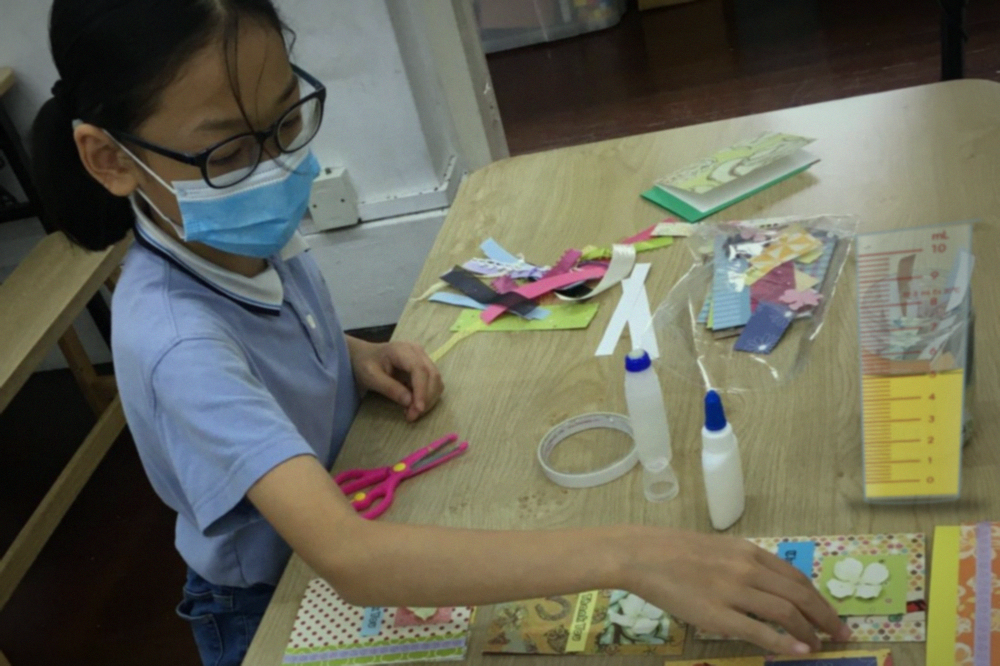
5 mL
